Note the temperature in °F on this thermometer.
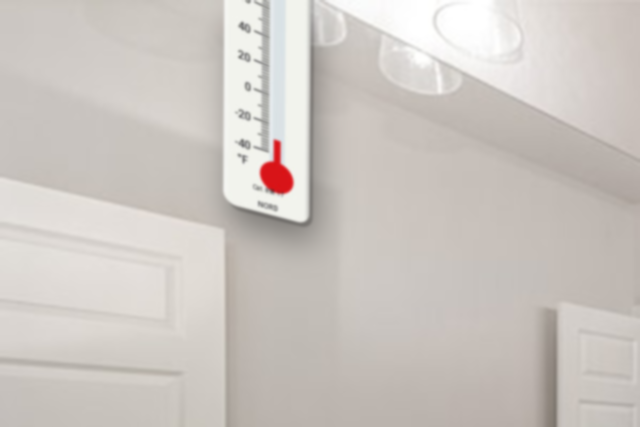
-30 °F
